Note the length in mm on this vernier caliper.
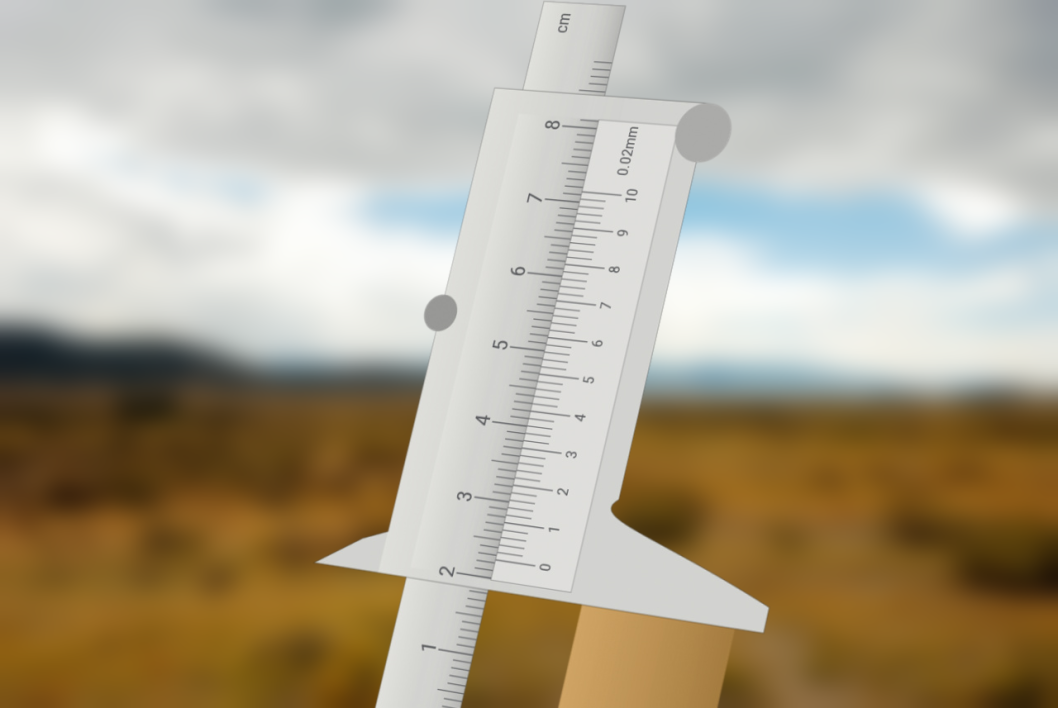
22.4 mm
